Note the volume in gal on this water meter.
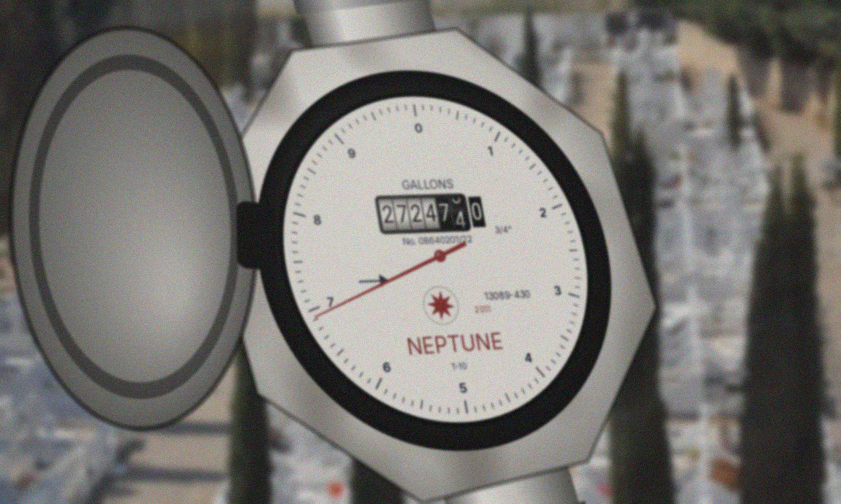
2724736.9 gal
